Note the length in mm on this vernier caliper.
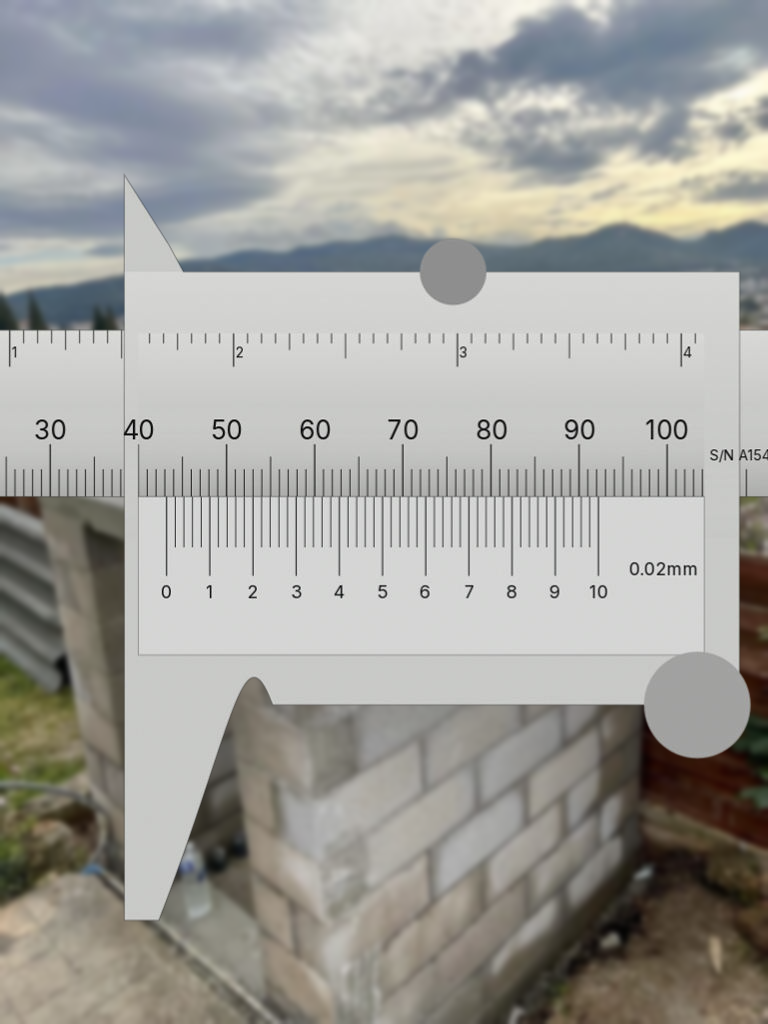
43.2 mm
